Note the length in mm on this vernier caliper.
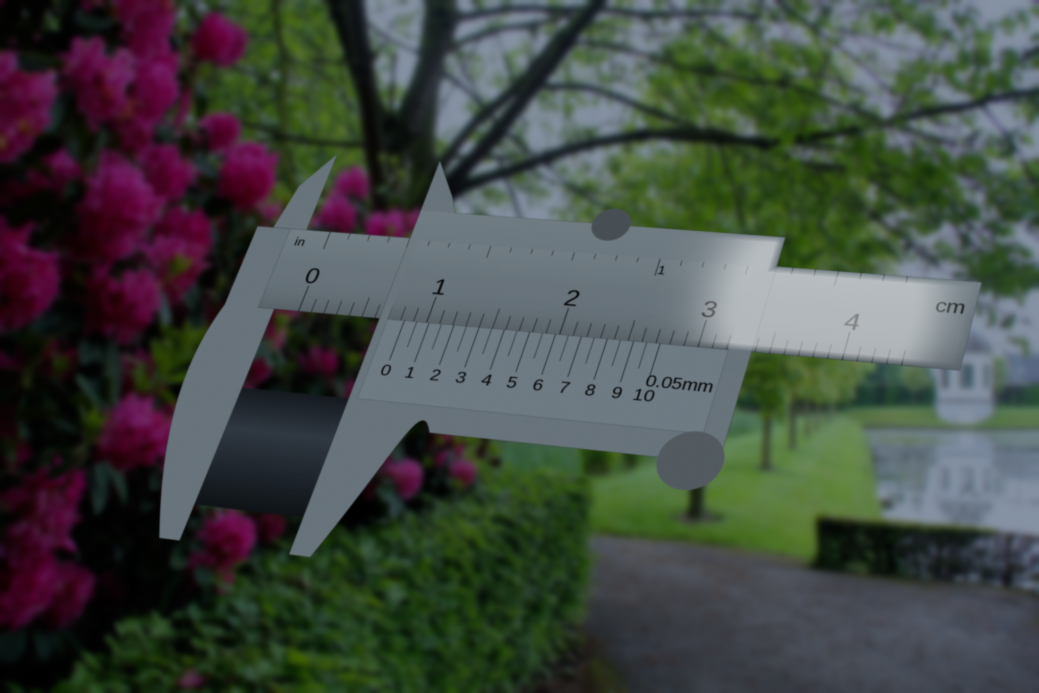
8.3 mm
